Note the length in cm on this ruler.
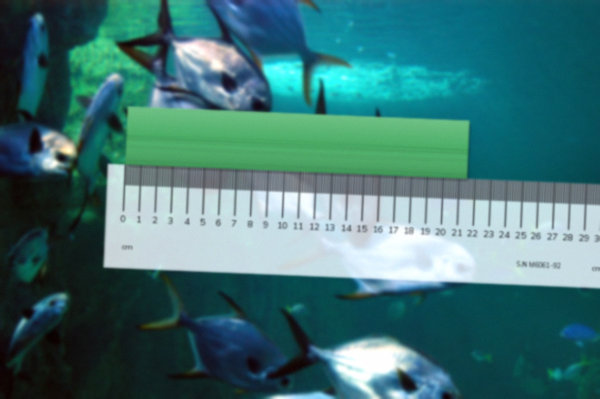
21.5 cm
